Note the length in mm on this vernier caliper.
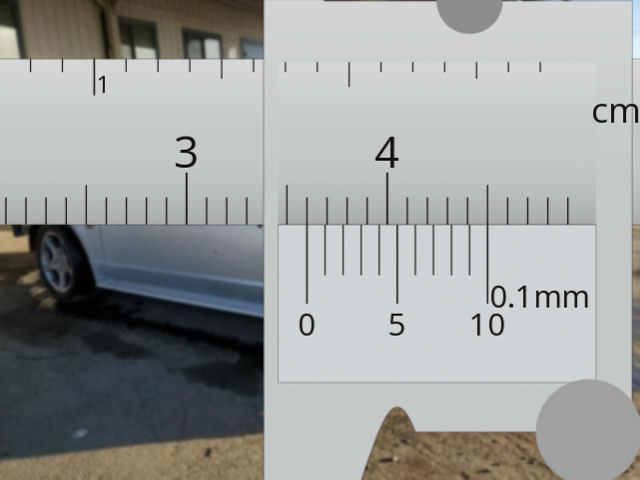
36.0 mm
